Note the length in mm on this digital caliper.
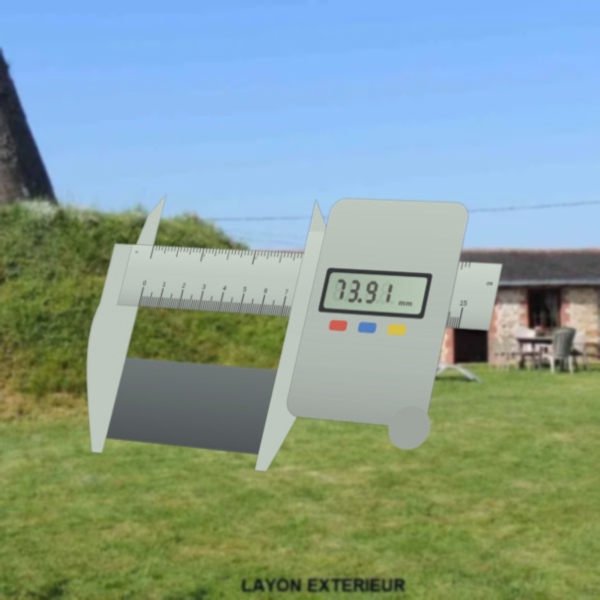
73.91 mm
